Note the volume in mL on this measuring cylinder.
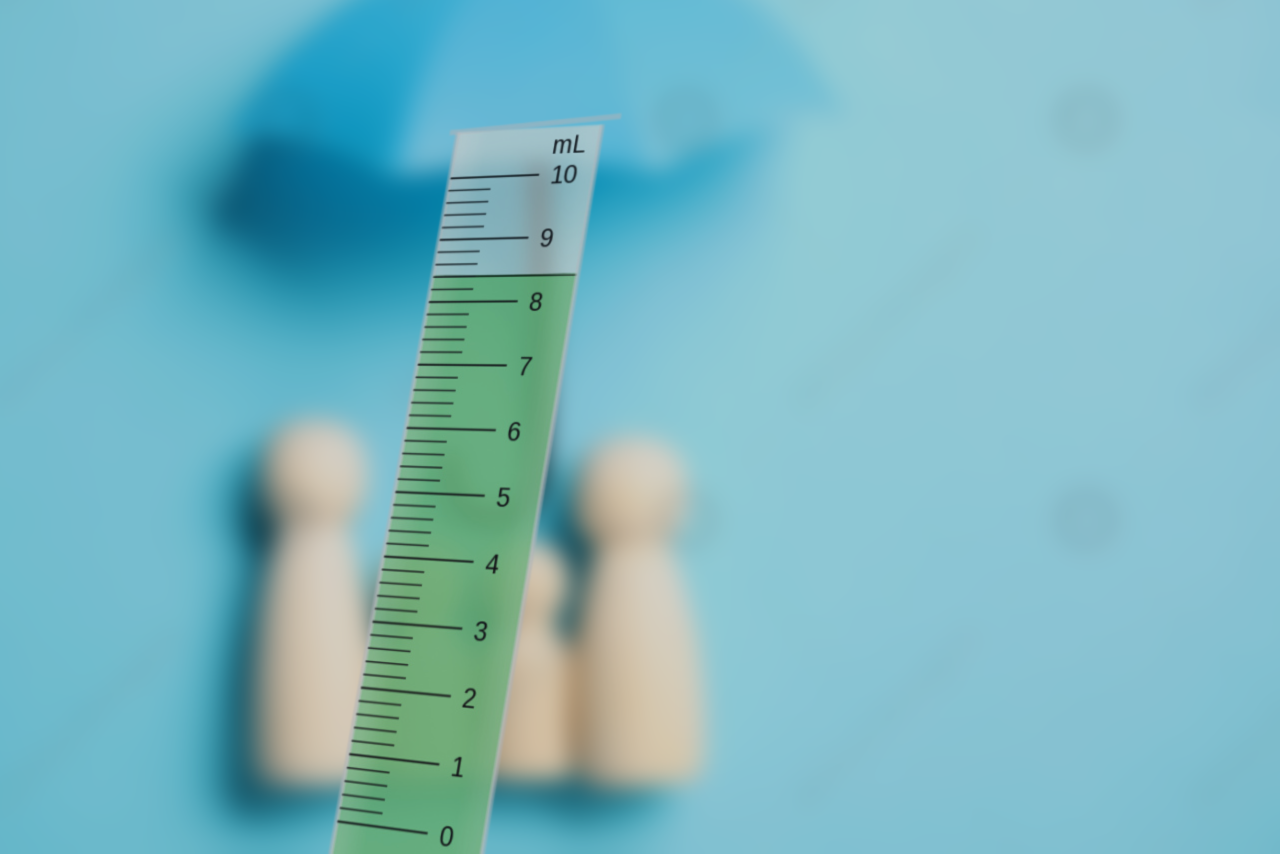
8.4 mL
